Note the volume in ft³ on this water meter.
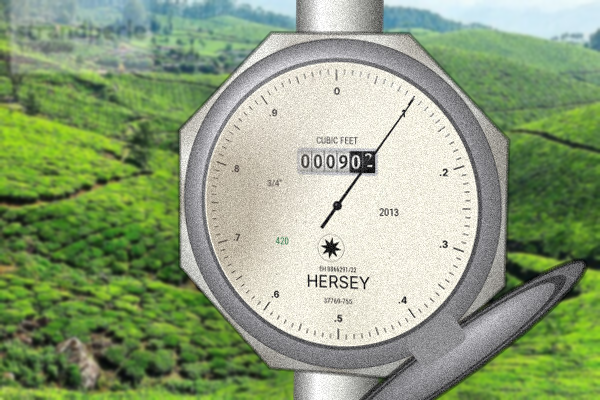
902.10 ft³
